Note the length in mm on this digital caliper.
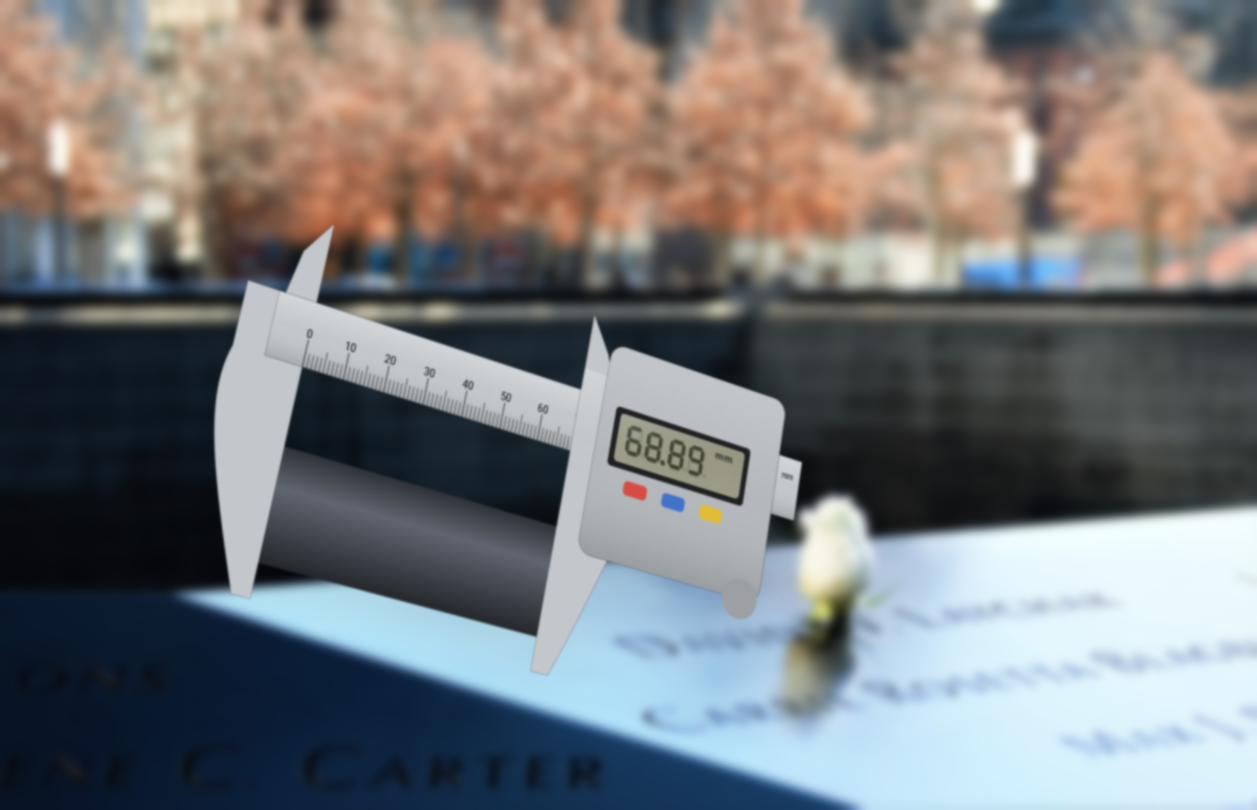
68.89 mm
